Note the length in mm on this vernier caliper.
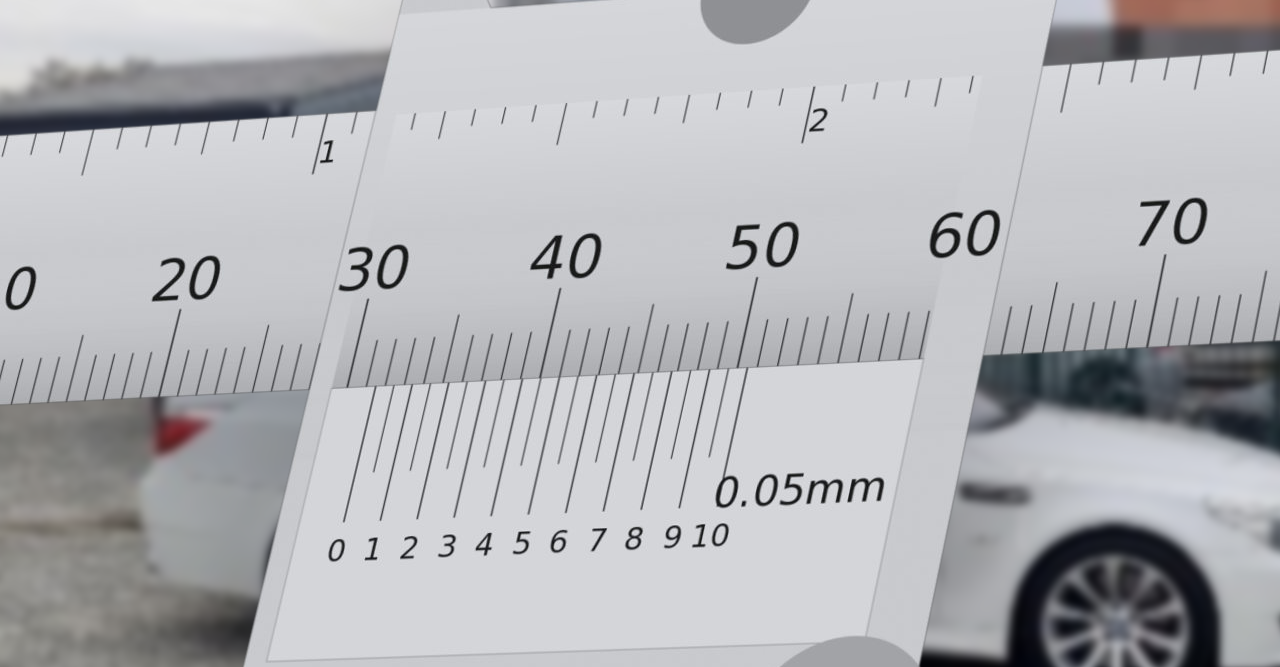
31.5 mm
